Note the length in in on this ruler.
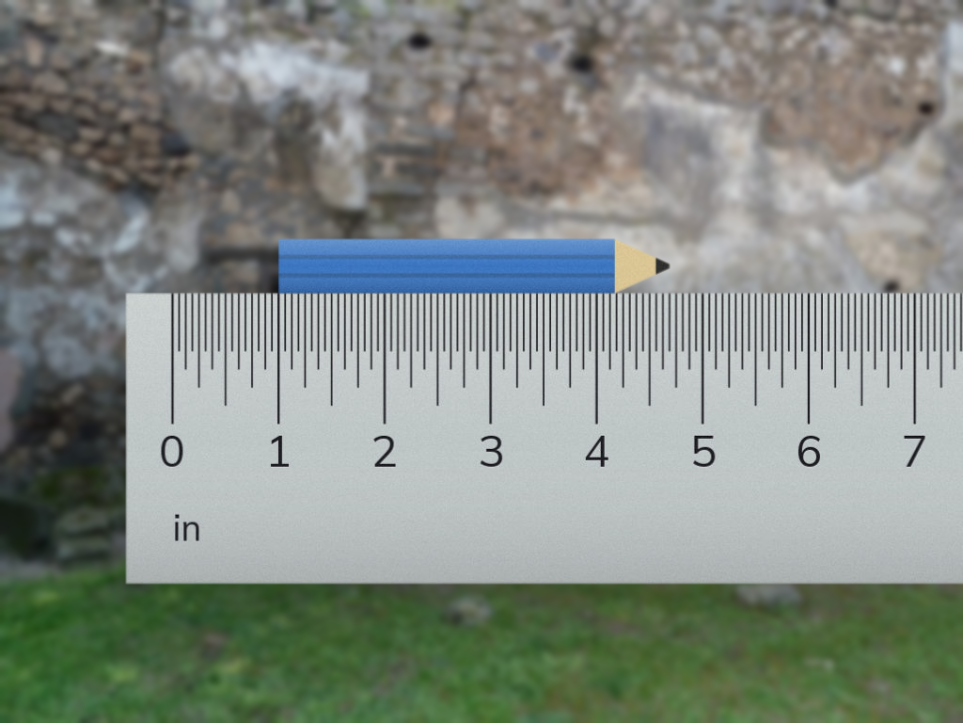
3.6875 in
